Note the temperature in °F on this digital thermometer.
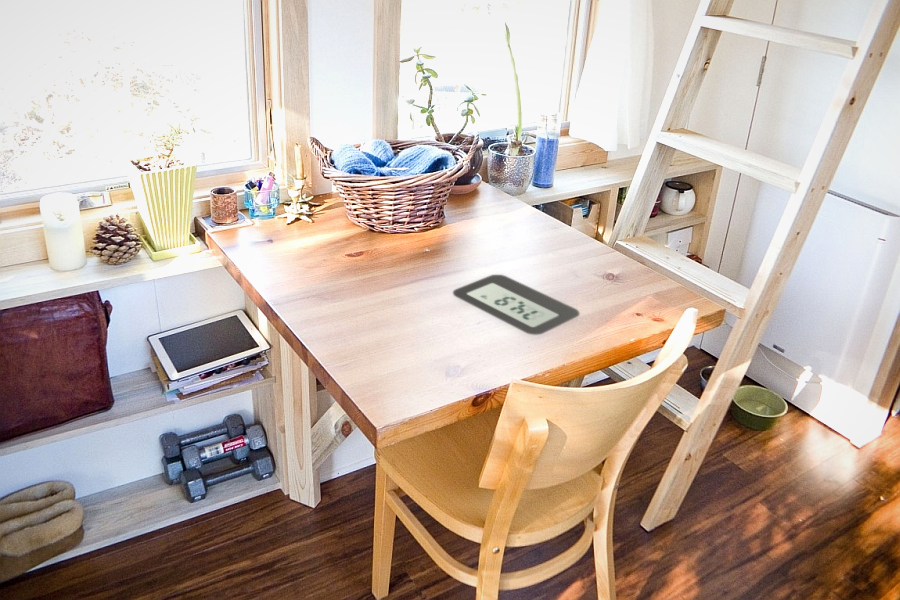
74.9 °F
